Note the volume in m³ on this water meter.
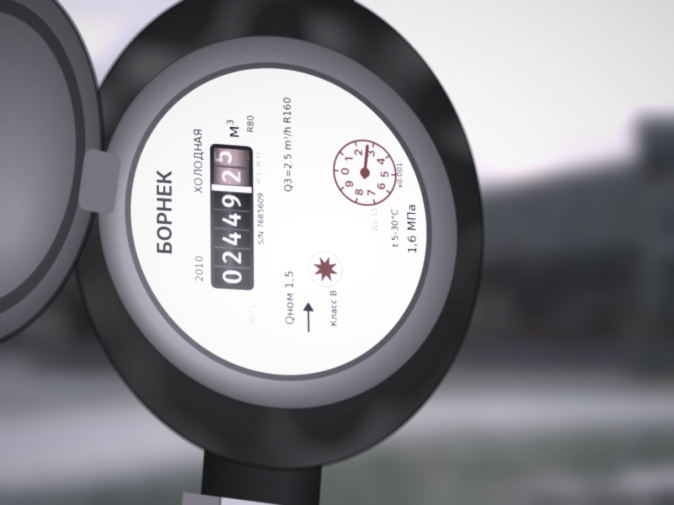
2449.252 m³
